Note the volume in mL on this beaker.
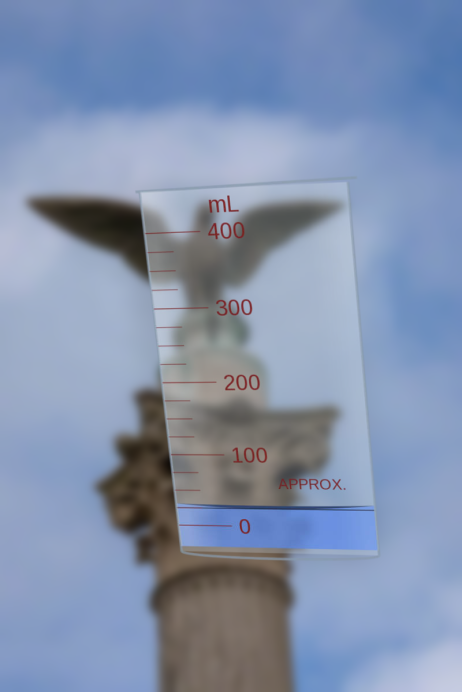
25 mL
